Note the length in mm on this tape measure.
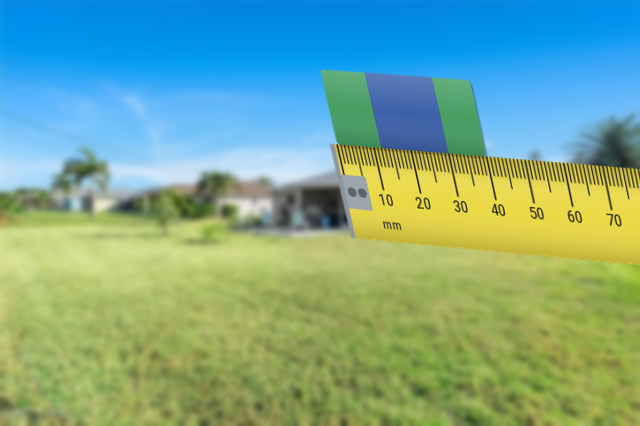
40 mm
